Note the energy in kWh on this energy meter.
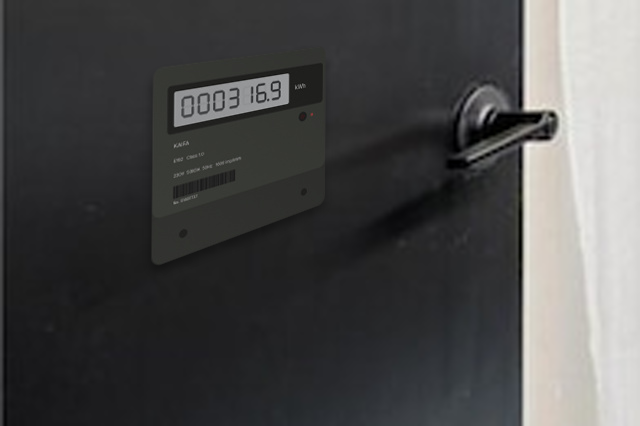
316.9 kWh
